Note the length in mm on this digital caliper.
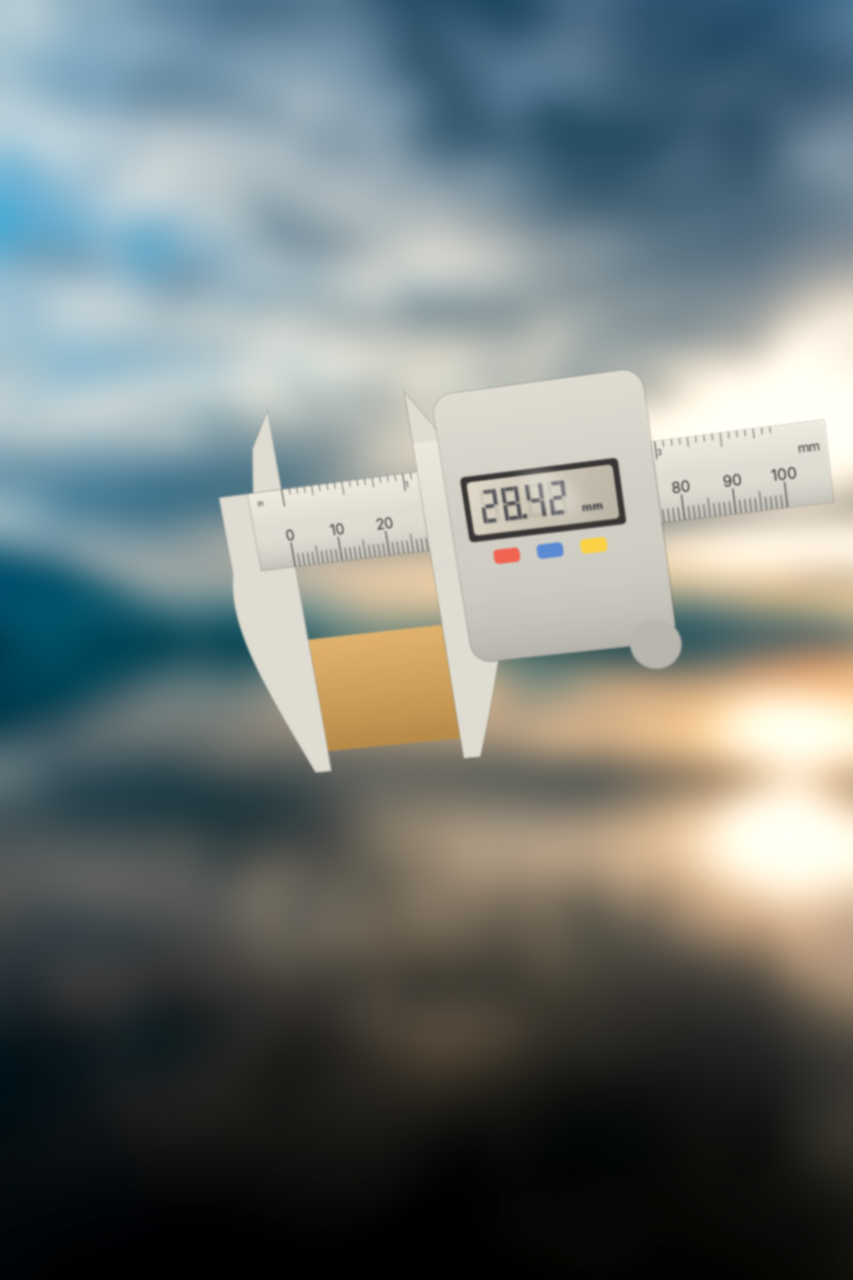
28.42 mm
